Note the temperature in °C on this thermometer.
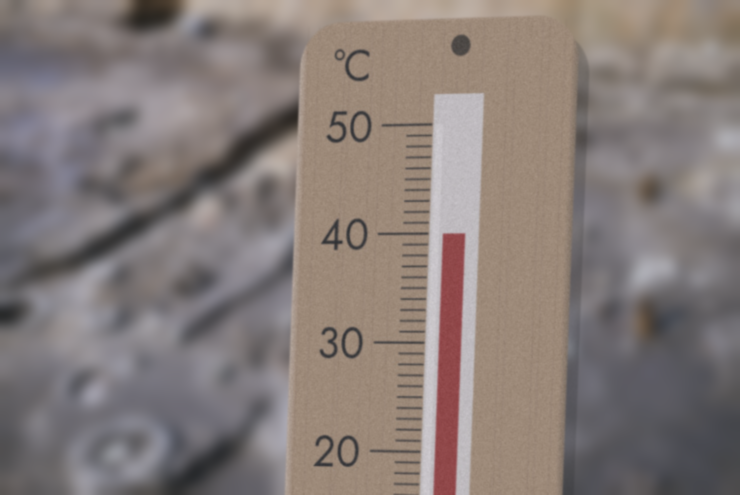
40 °C
